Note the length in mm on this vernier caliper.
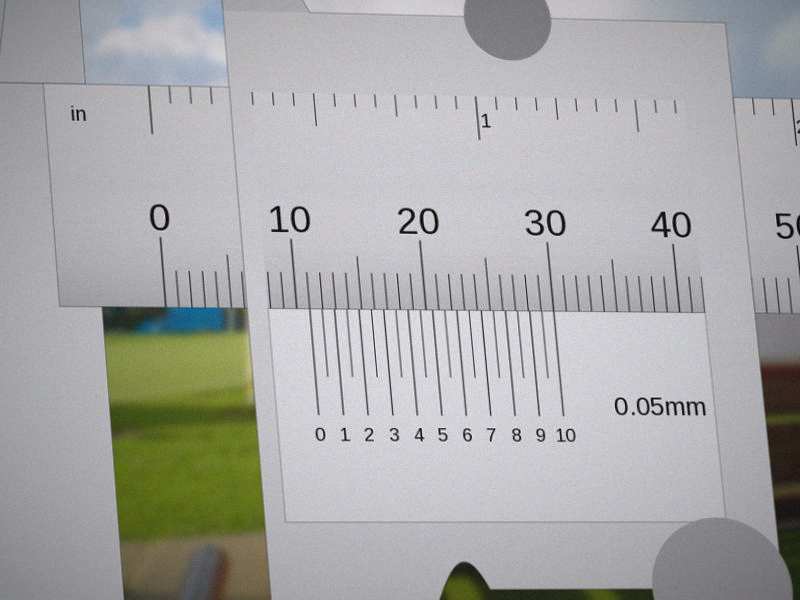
11.0 mm
